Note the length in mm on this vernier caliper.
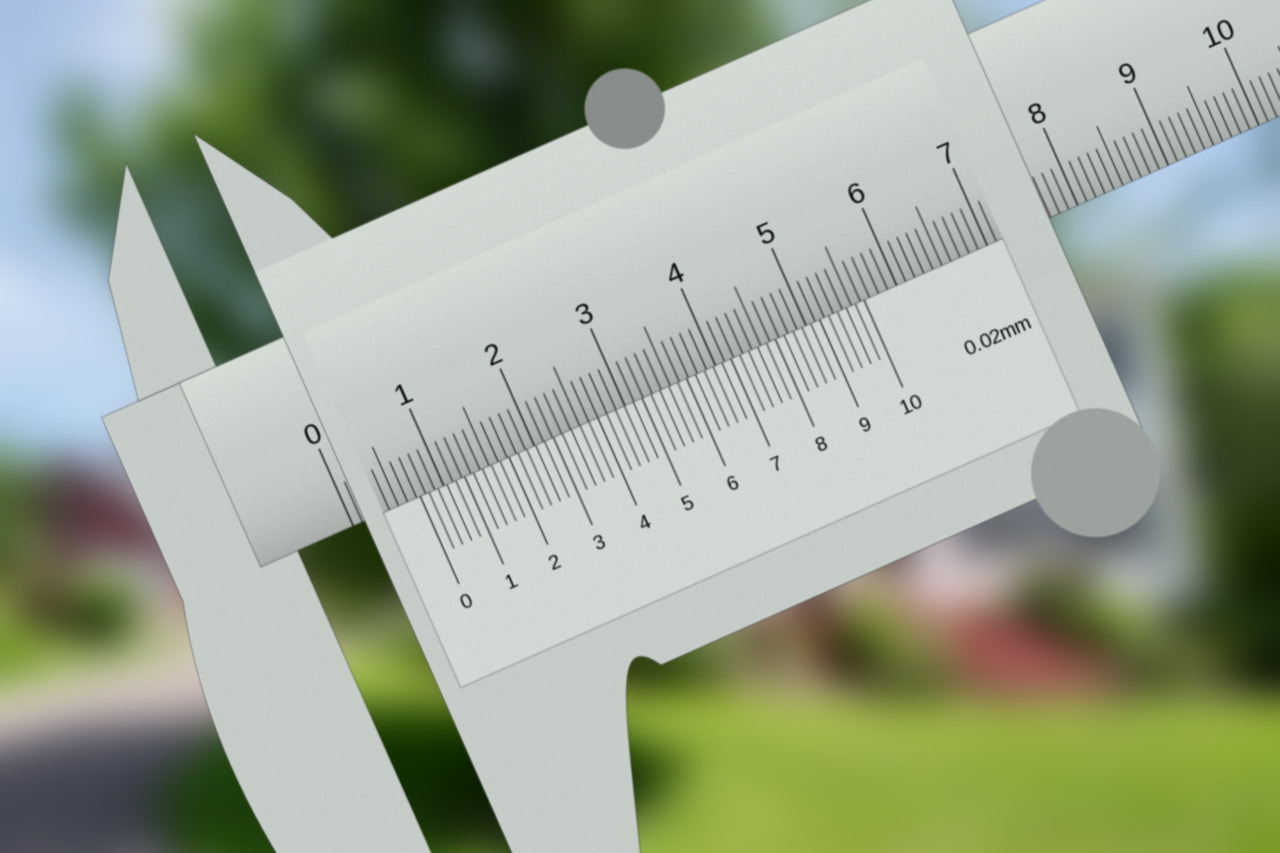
7.4 mm
